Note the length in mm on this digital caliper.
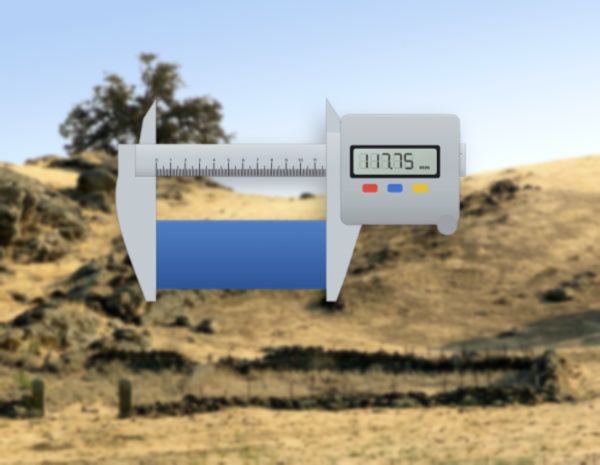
117.75 mm
